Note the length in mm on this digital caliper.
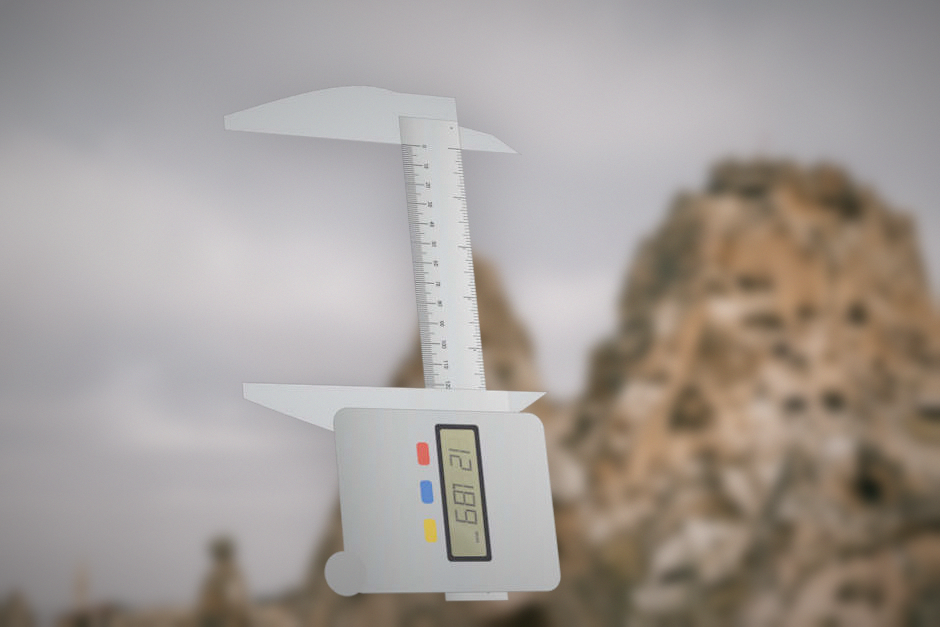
121.89 mm
